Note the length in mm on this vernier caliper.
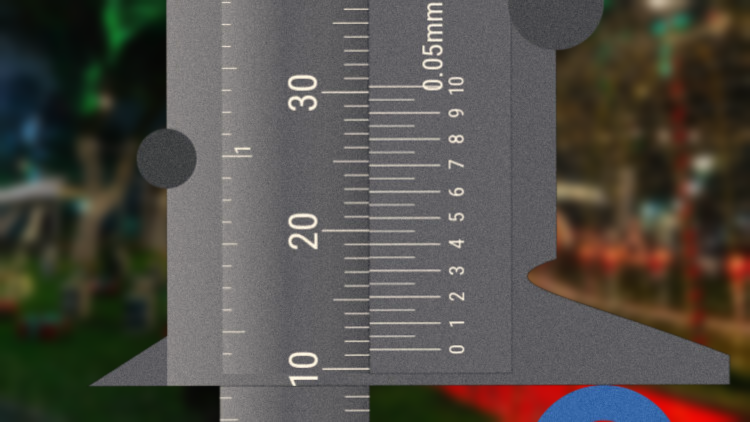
11.4 mm
